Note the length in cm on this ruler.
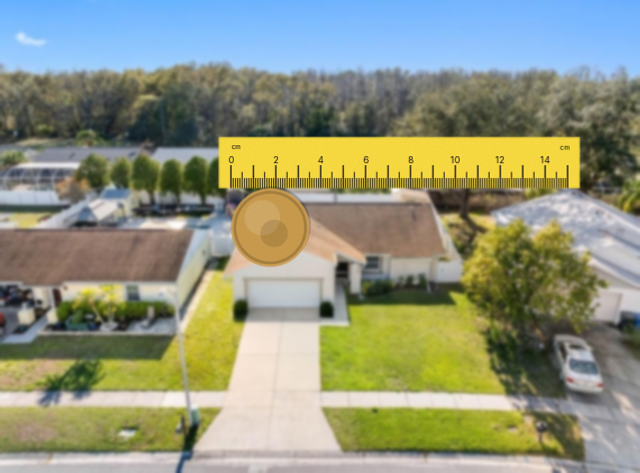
3.5 cm
